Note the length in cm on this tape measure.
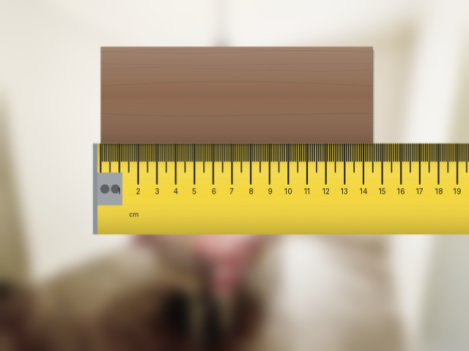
14.5 cm
